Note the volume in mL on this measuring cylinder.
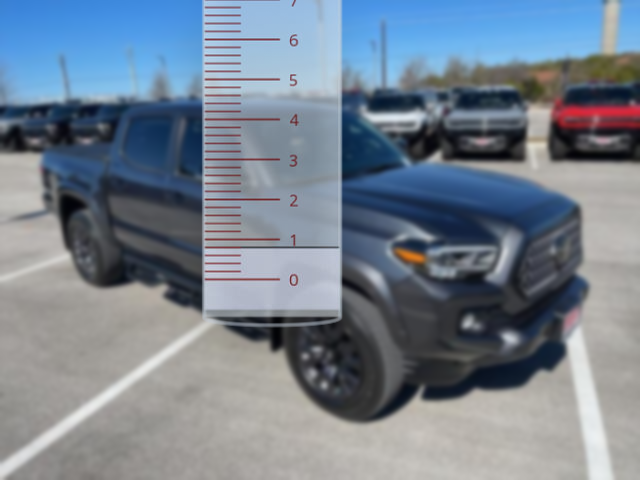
0.8 mL
